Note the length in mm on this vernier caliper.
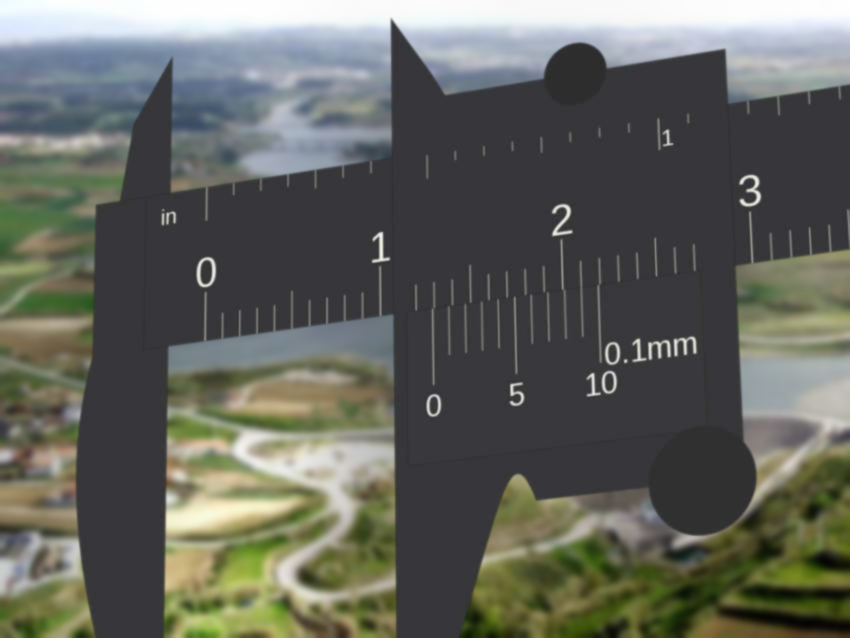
12.9 mm
